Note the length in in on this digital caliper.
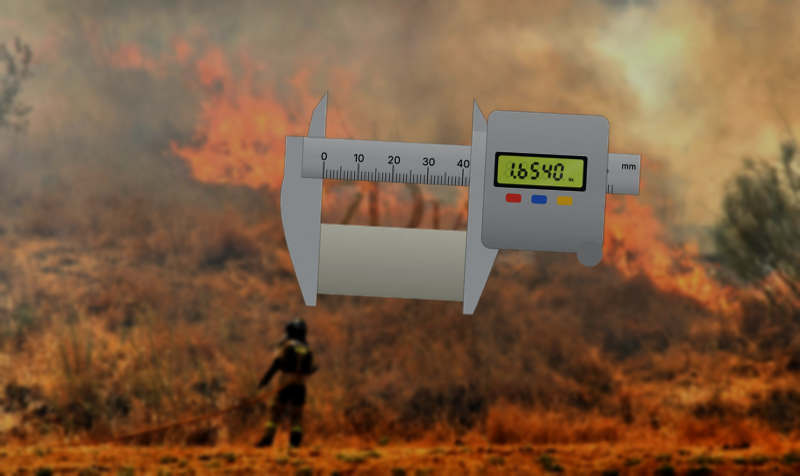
1.6540 in
